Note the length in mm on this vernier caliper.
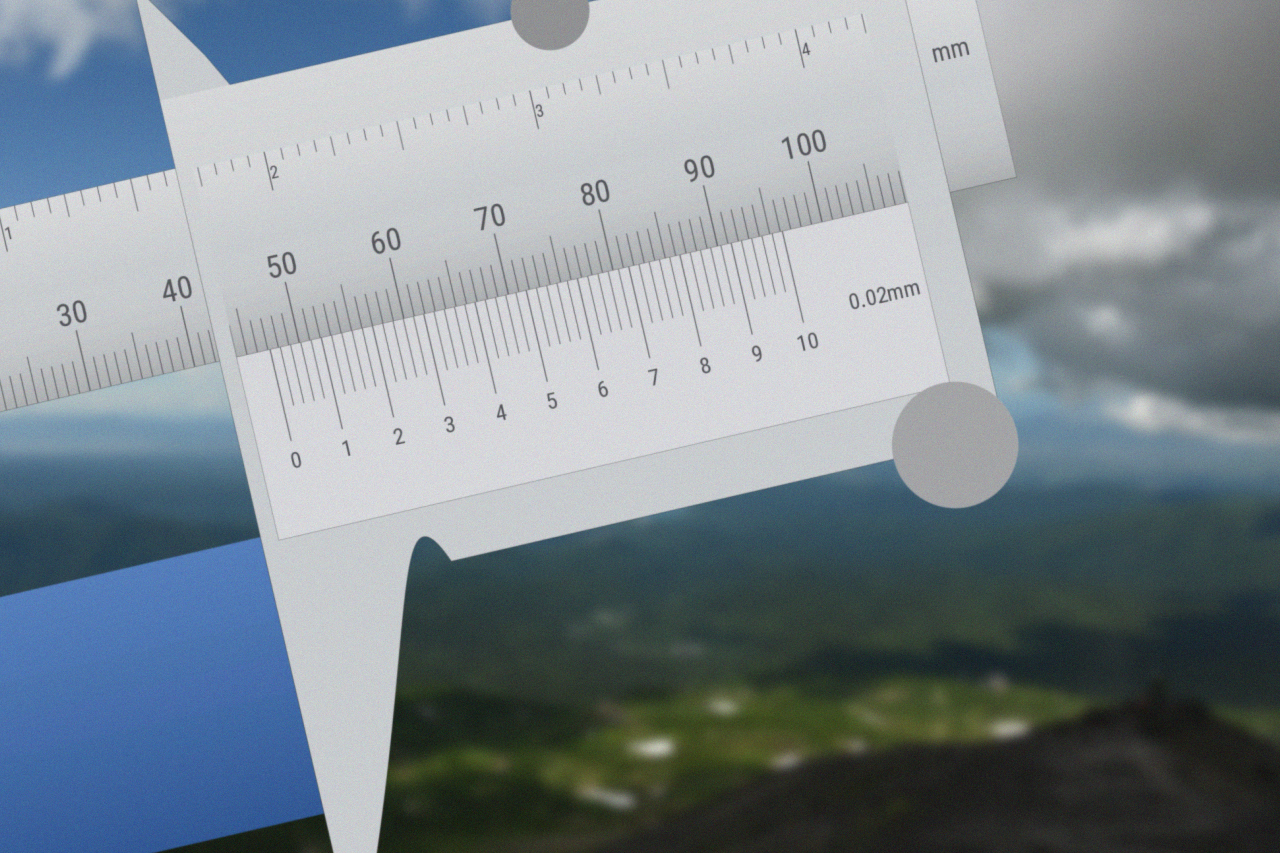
47.2 mm
